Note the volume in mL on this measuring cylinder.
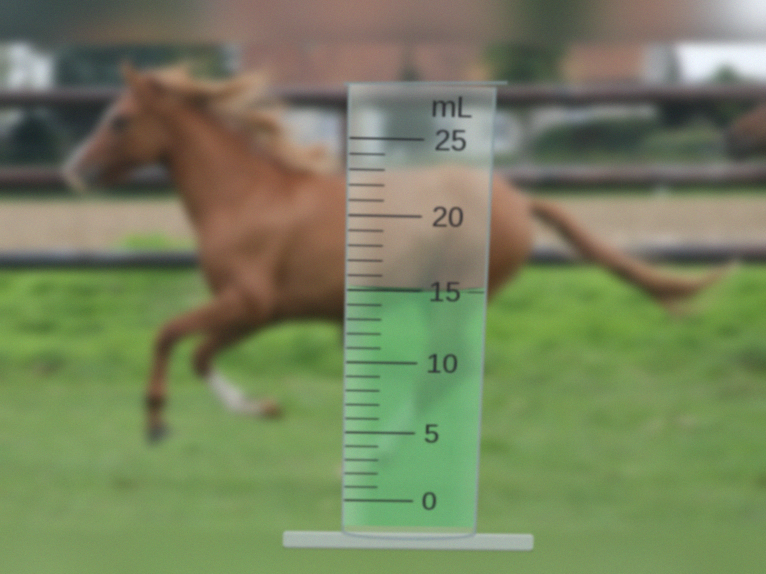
15 mL
